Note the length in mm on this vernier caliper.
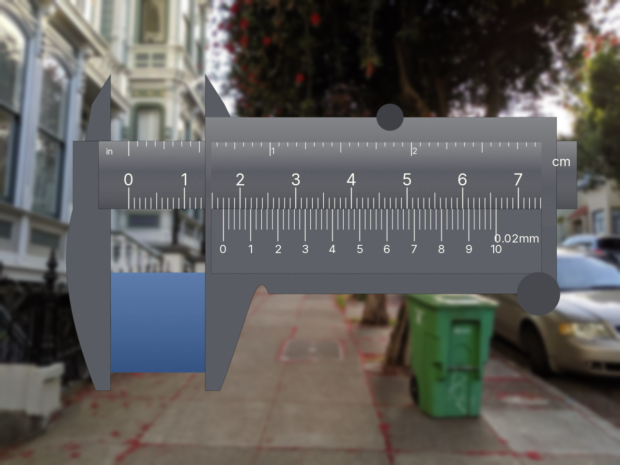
17.0 mm
